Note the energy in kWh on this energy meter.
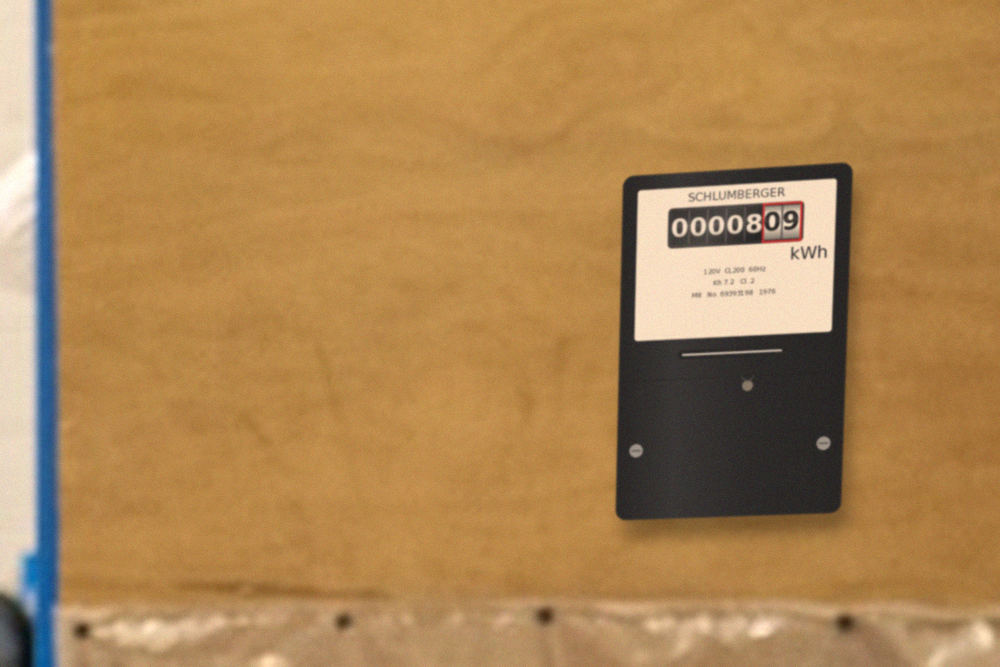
8.09 kWh
